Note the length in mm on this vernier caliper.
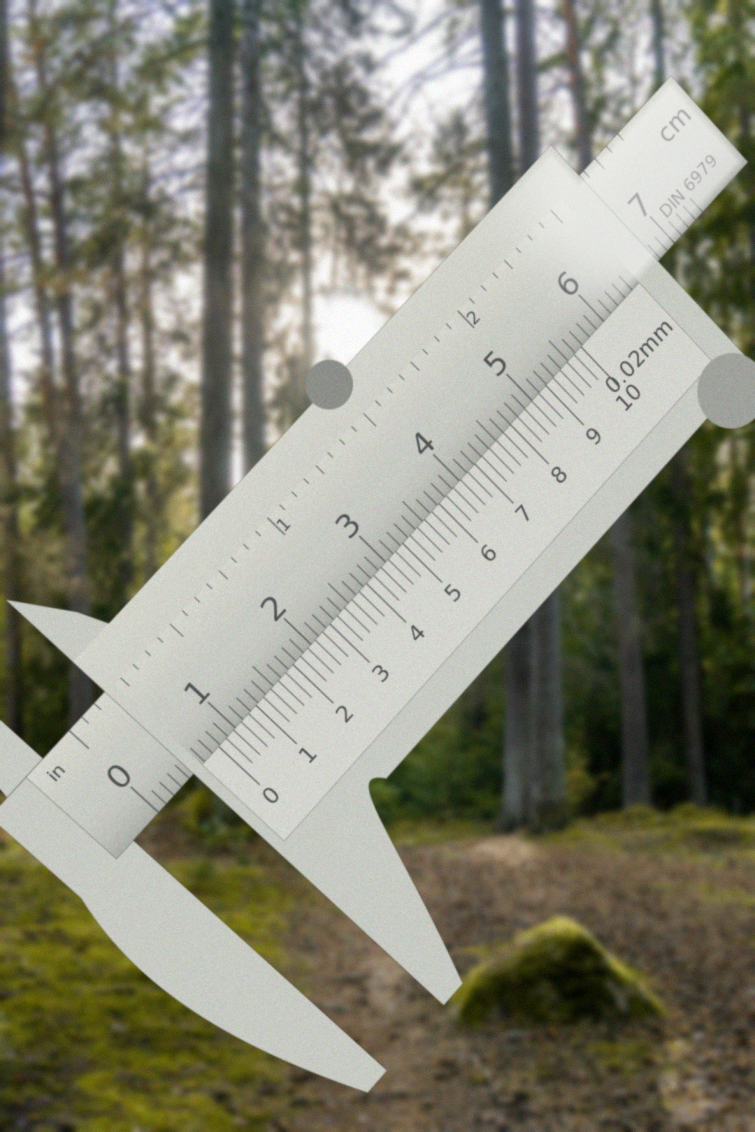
7.8 mm
